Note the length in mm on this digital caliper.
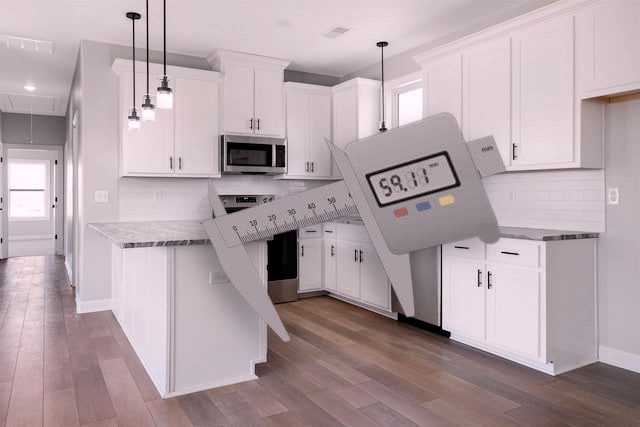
59.11 mm
